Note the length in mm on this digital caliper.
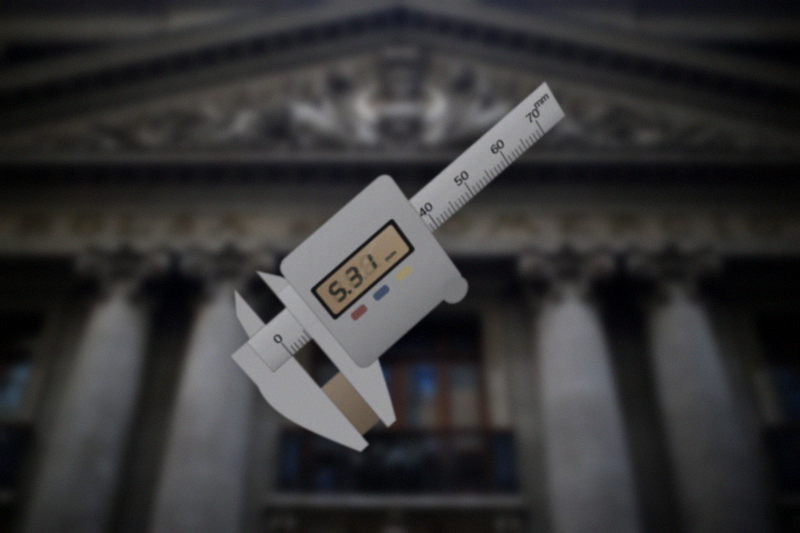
5.31 mm
